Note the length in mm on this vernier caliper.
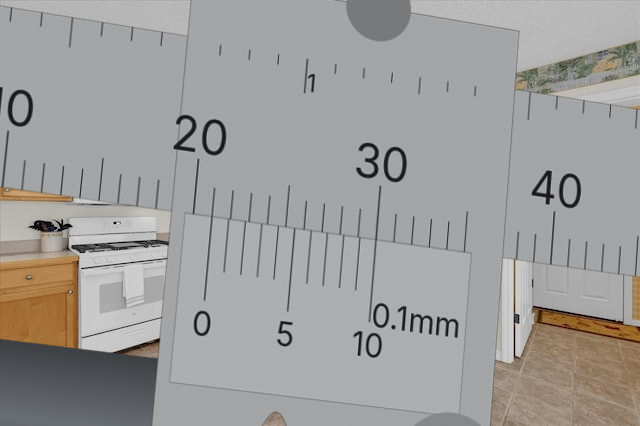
21.0 mm
